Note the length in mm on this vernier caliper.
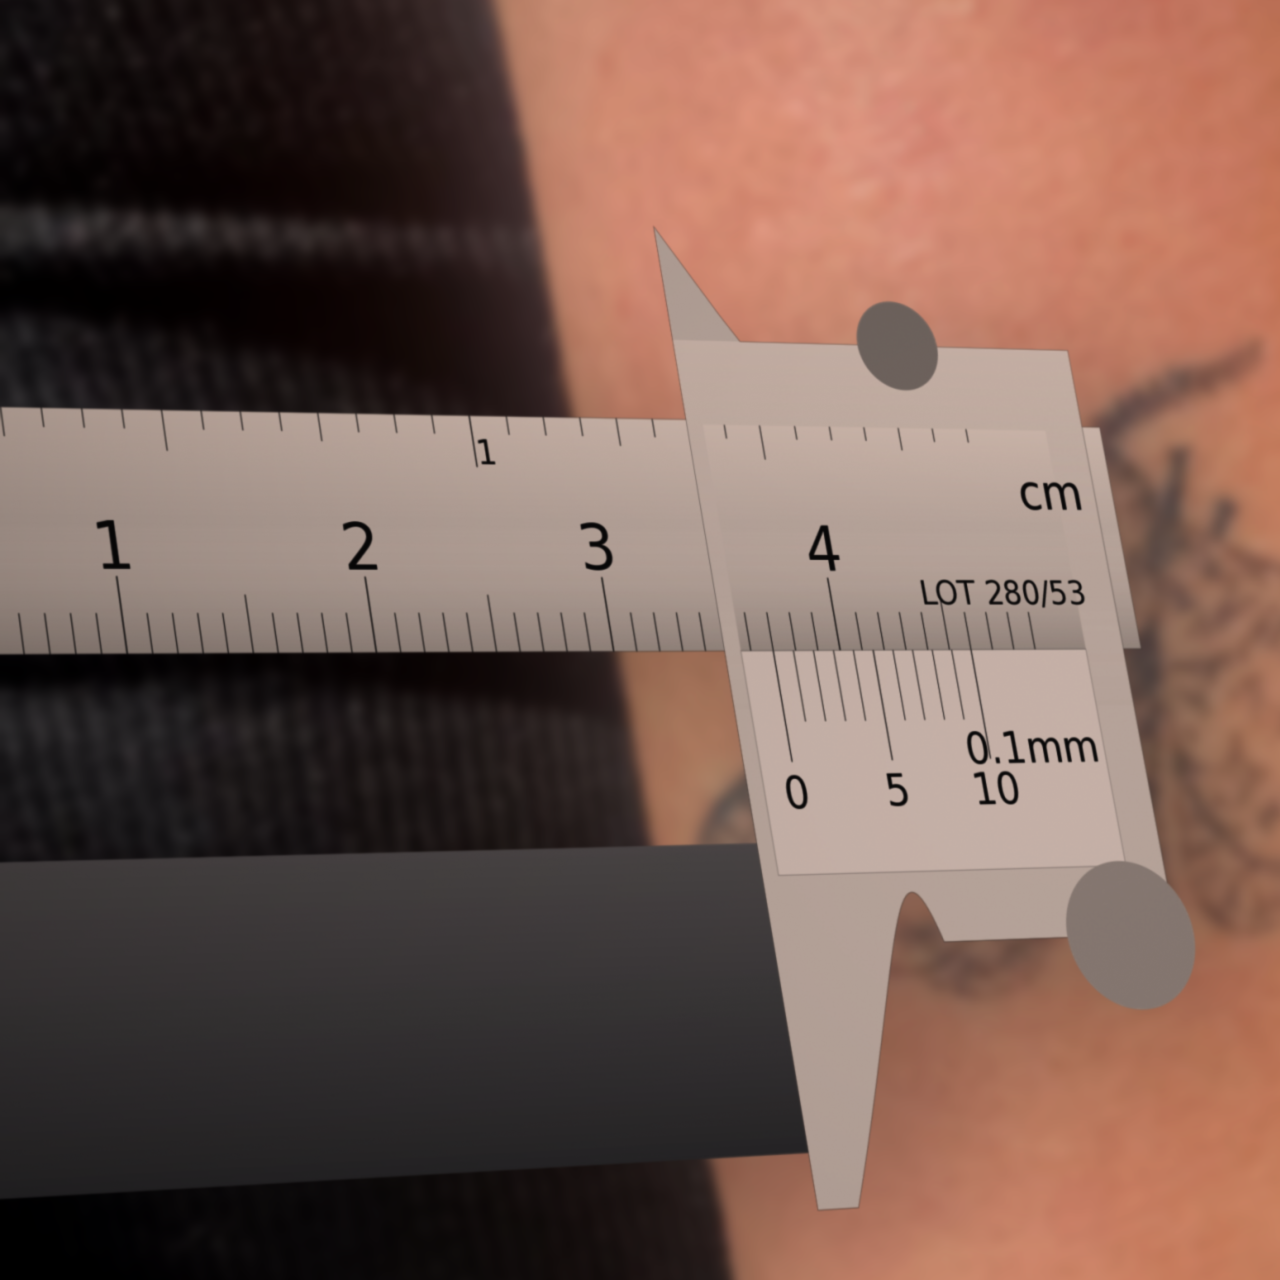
37.0 mm
